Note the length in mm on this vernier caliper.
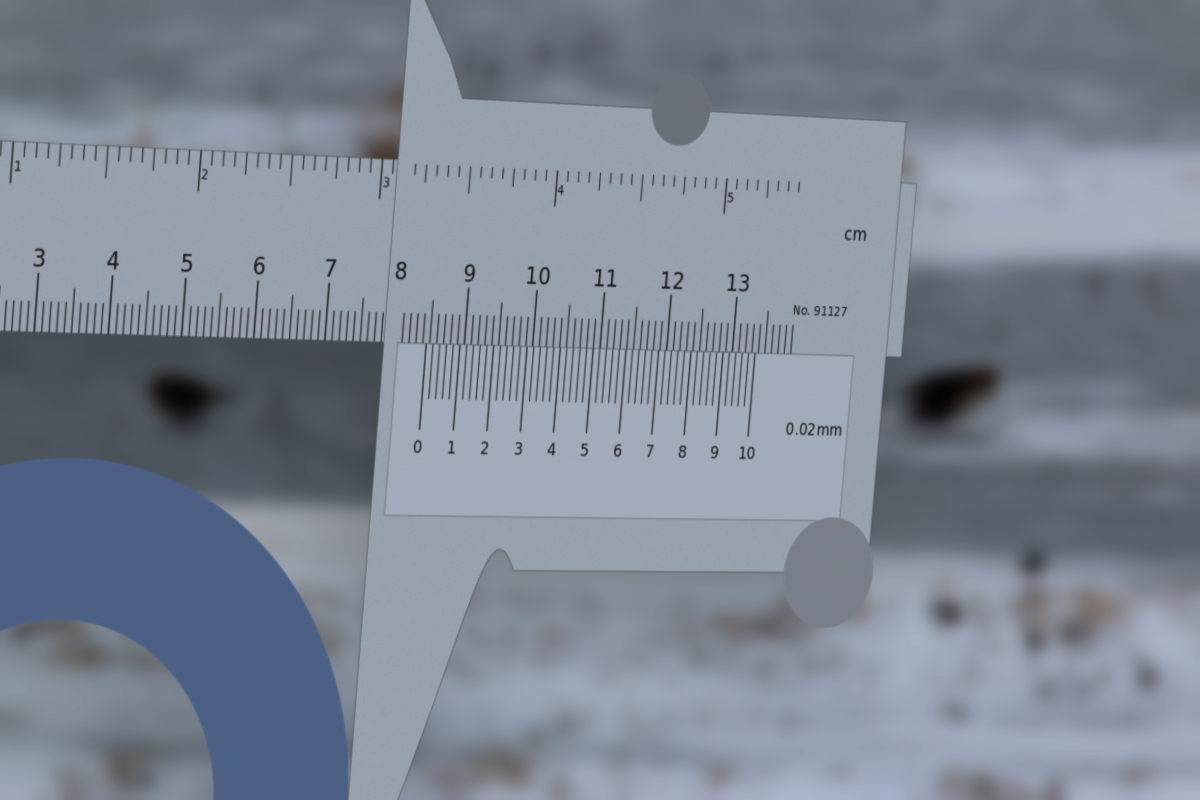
84.5 mm
